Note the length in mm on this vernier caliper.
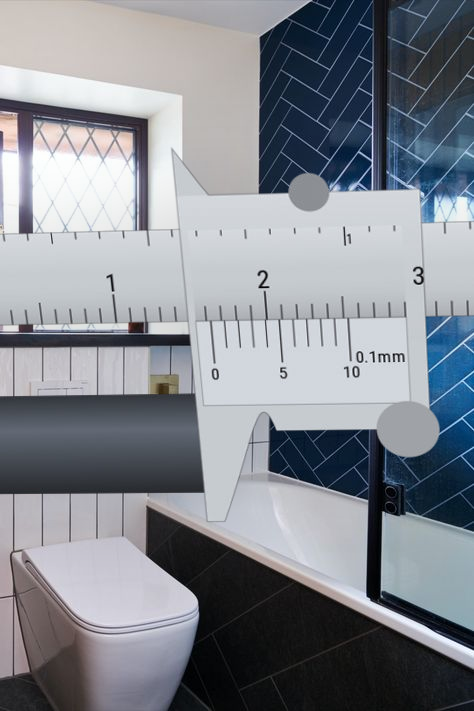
16.3 mm
